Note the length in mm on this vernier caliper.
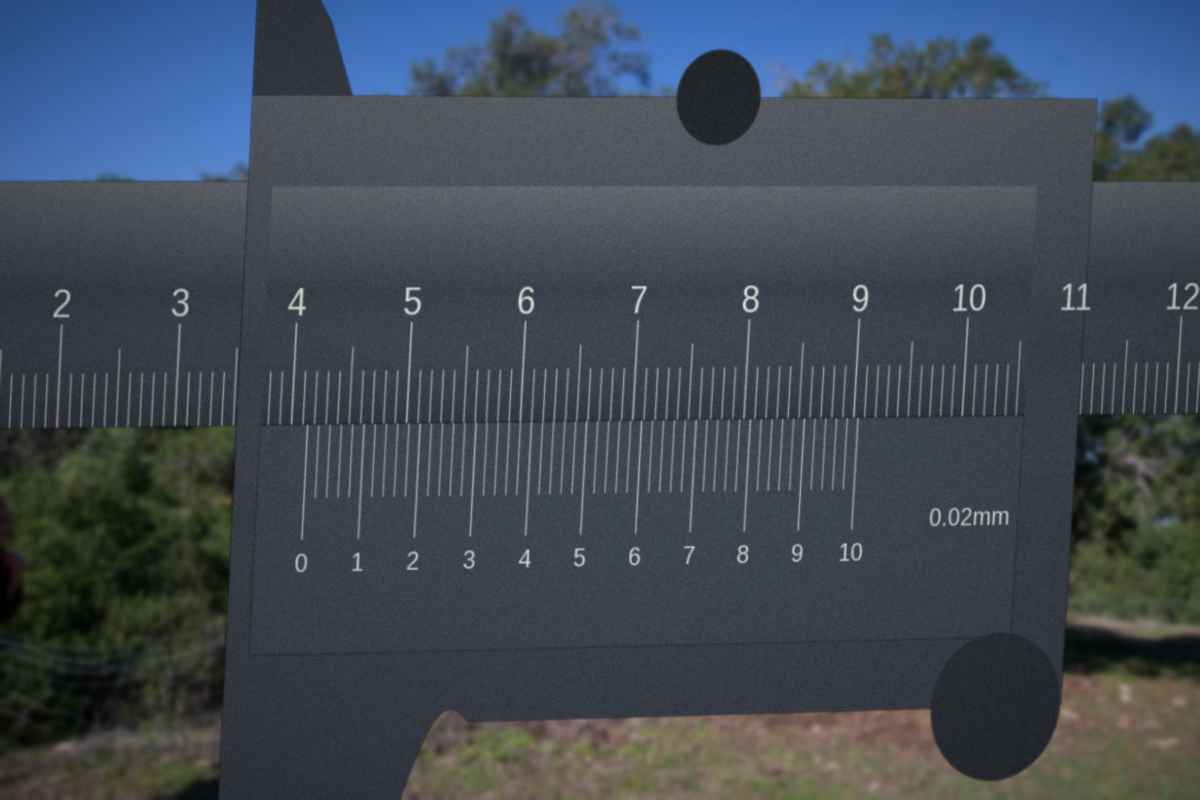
41.4 mm
